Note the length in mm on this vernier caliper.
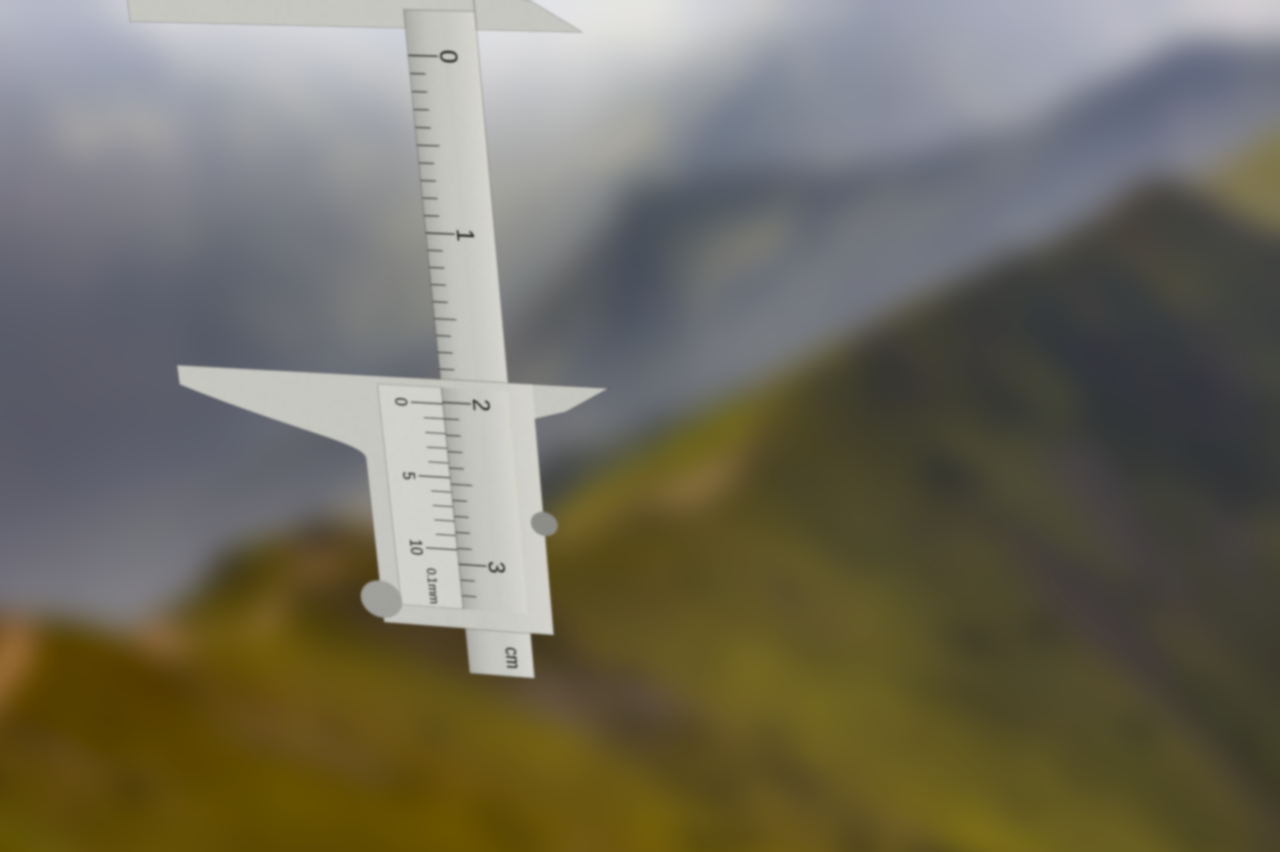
20.1 mm
